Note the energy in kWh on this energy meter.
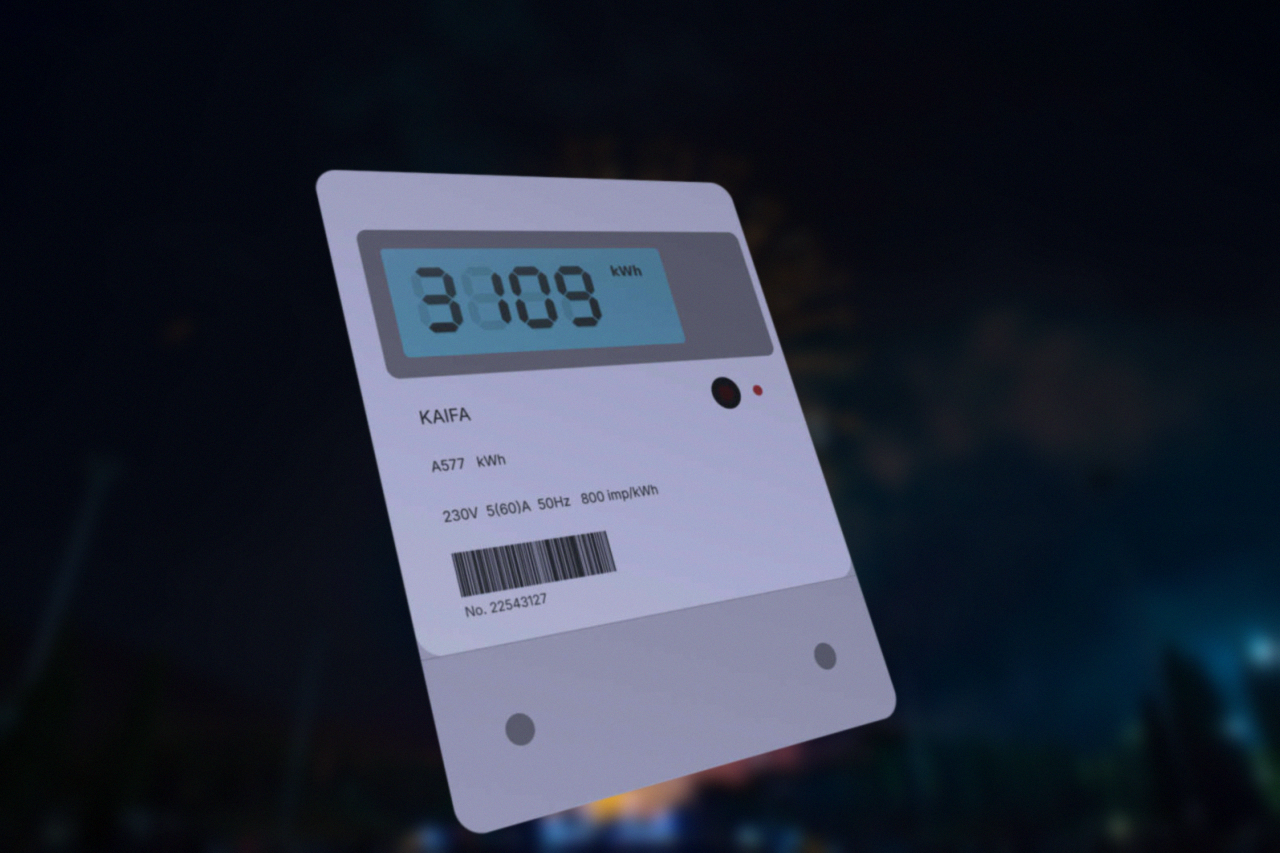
3109 kWh
